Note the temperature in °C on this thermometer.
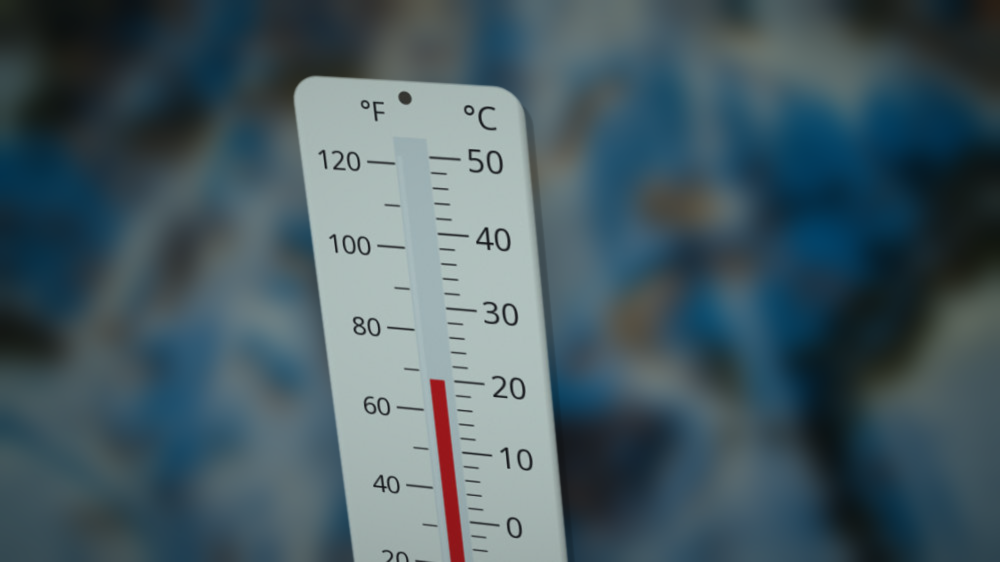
20 °C
